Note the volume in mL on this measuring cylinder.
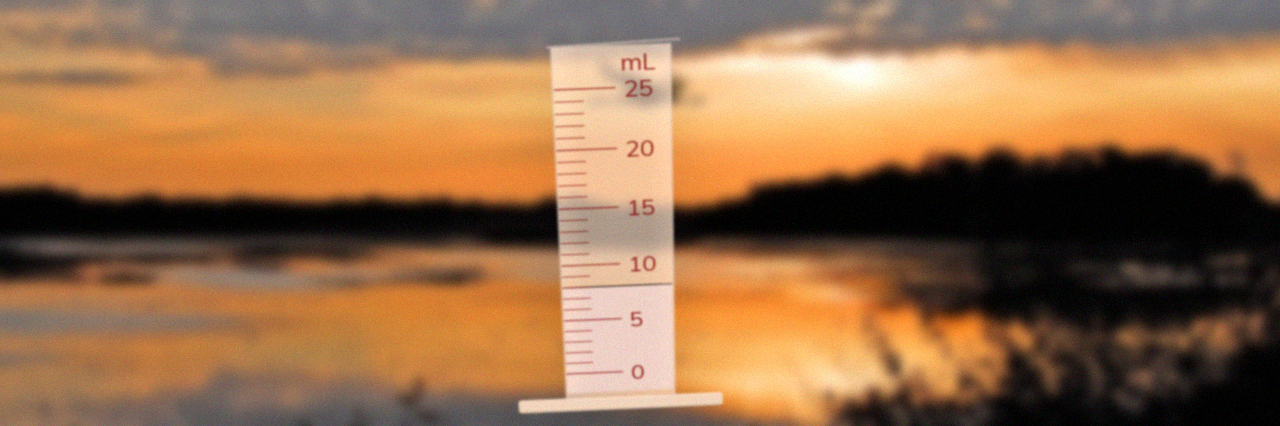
8 mL
